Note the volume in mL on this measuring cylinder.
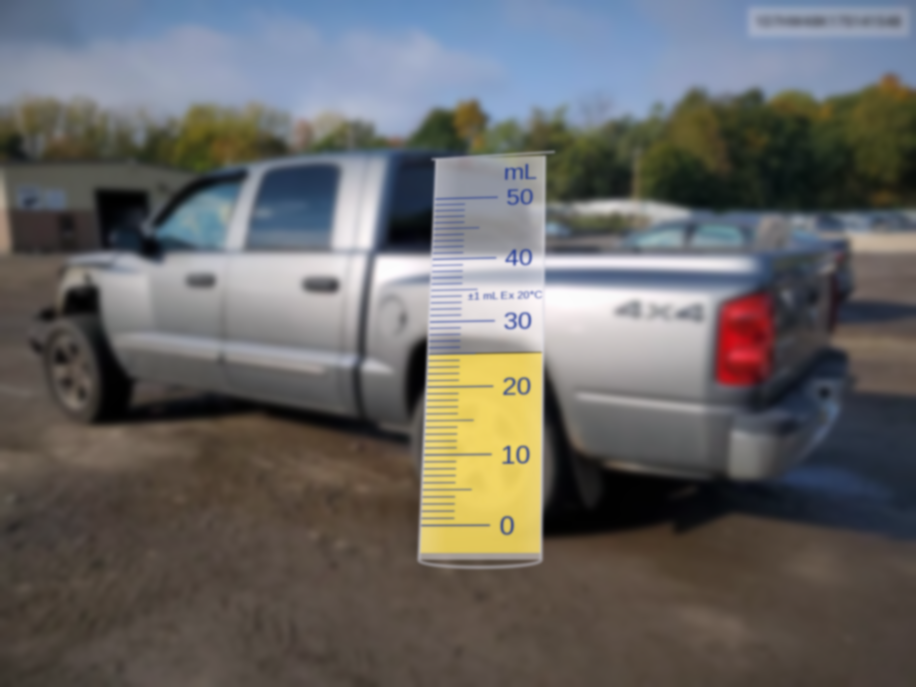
25 mL
